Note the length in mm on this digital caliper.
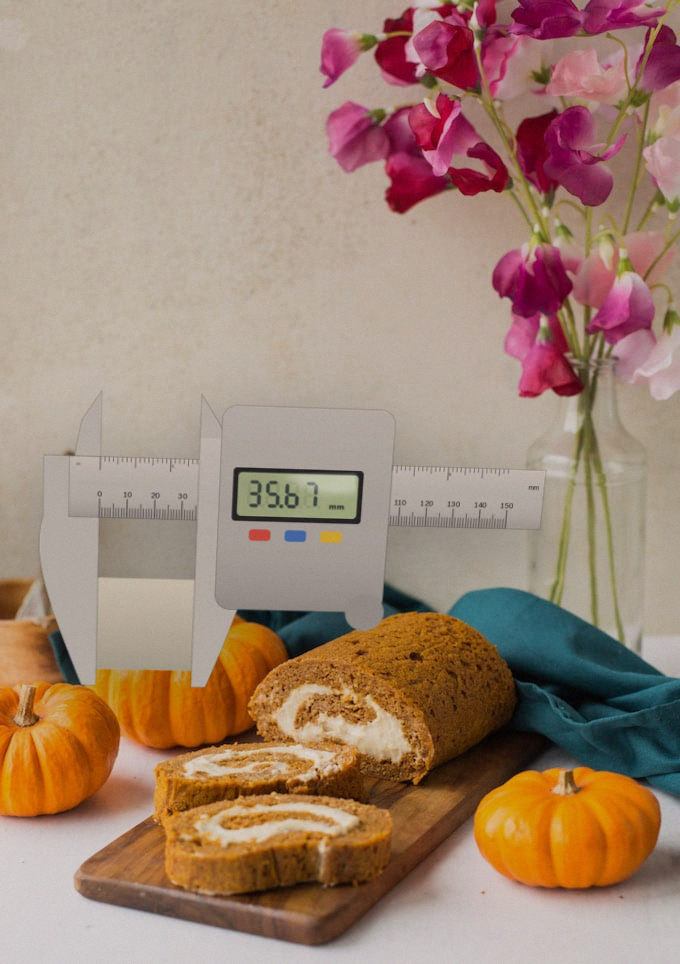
35.67 mm
